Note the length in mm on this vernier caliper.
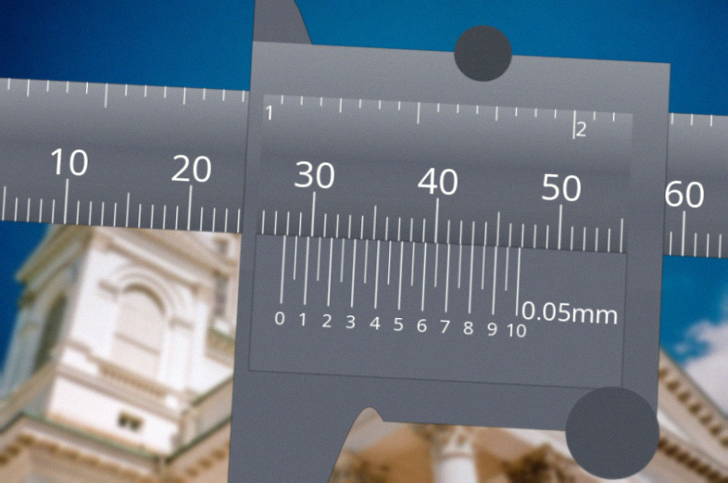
27.8 mm
